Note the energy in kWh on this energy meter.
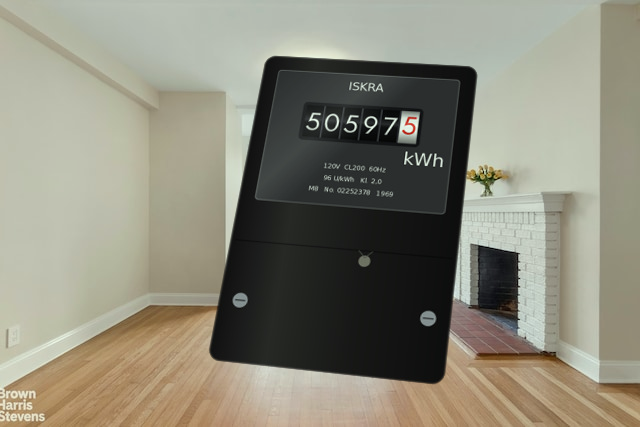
50597.5 kWh
